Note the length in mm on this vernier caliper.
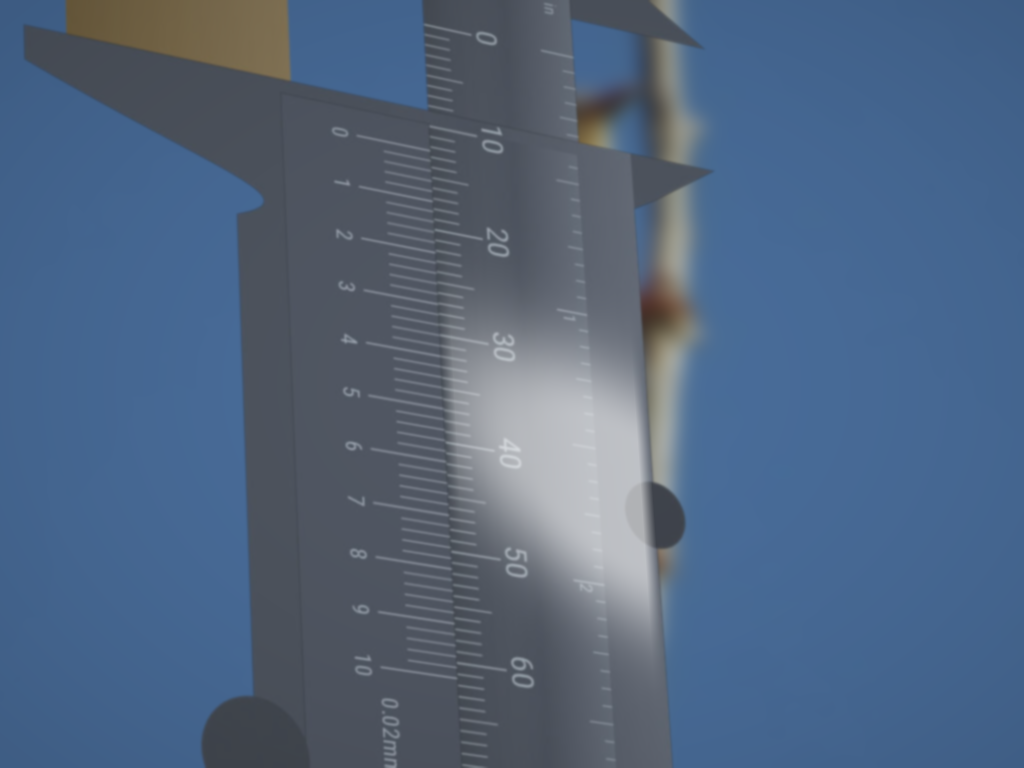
12.4 mm
